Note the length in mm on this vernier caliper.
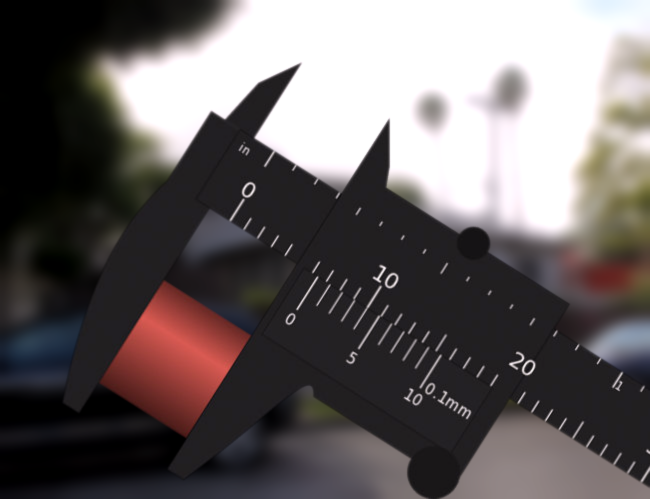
6.4 mm
